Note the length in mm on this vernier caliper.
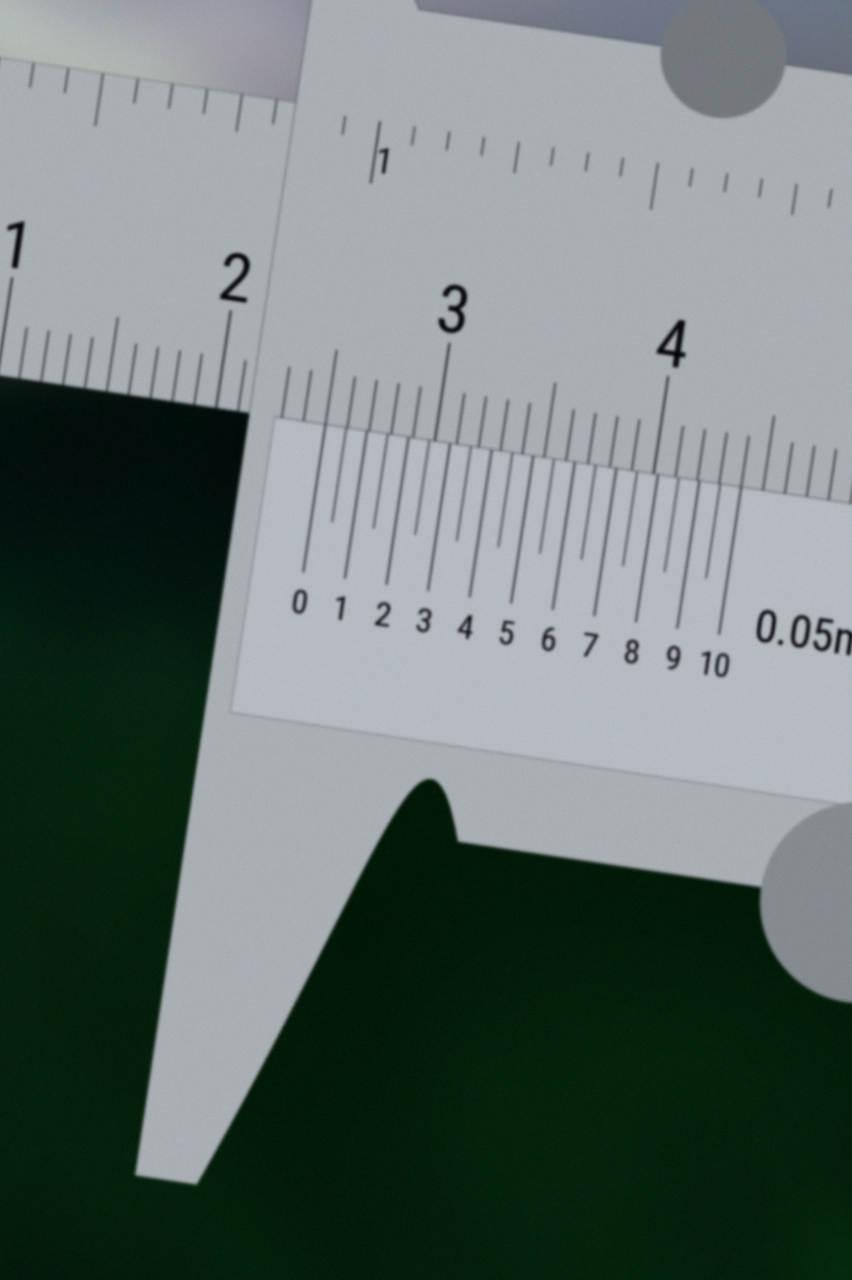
25.0 mm
